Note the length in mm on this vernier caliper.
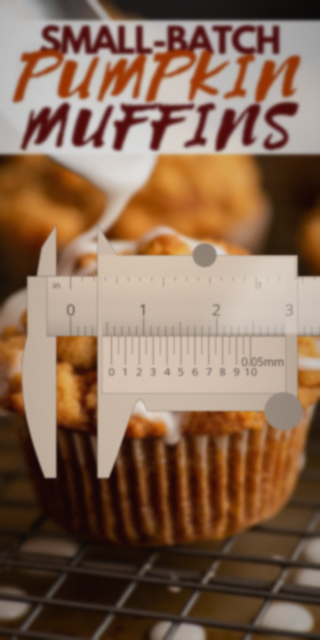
5.6 mm
